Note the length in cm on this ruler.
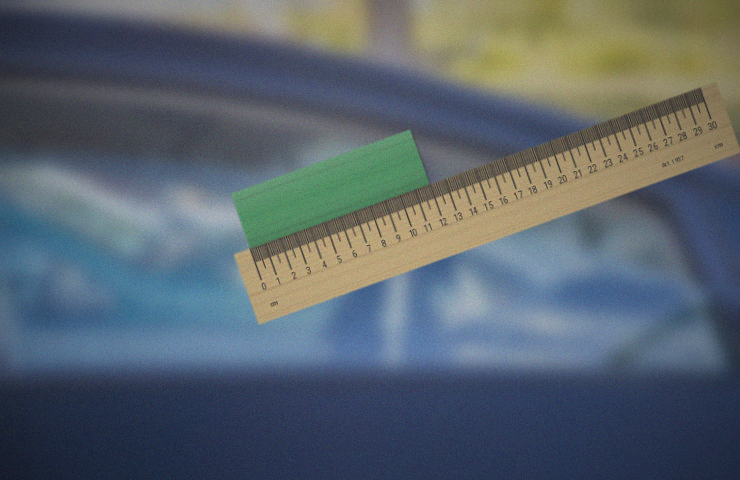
12 cm
